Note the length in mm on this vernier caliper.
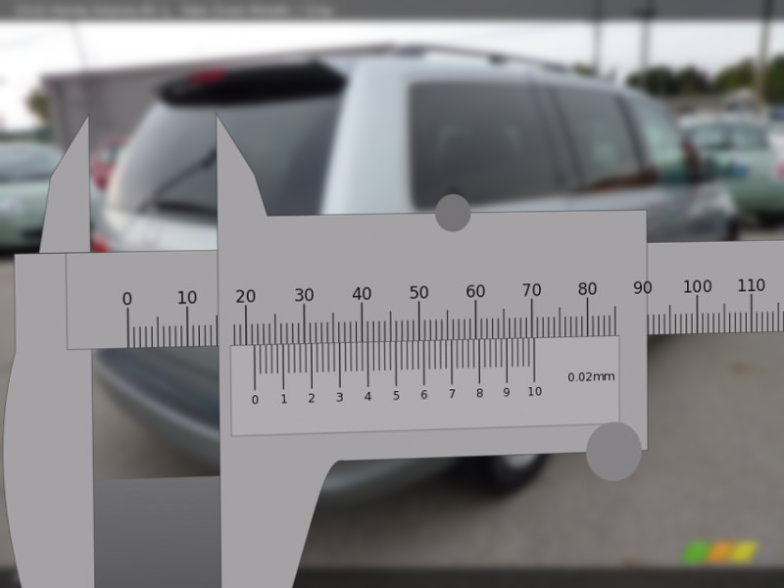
21.4 mm
